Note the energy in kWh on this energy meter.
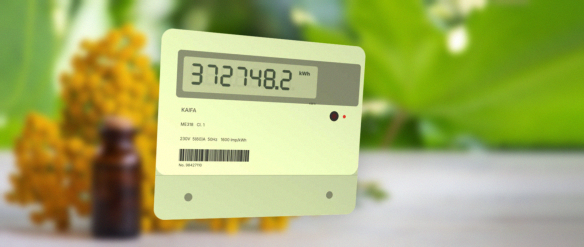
372748.2 kWh
